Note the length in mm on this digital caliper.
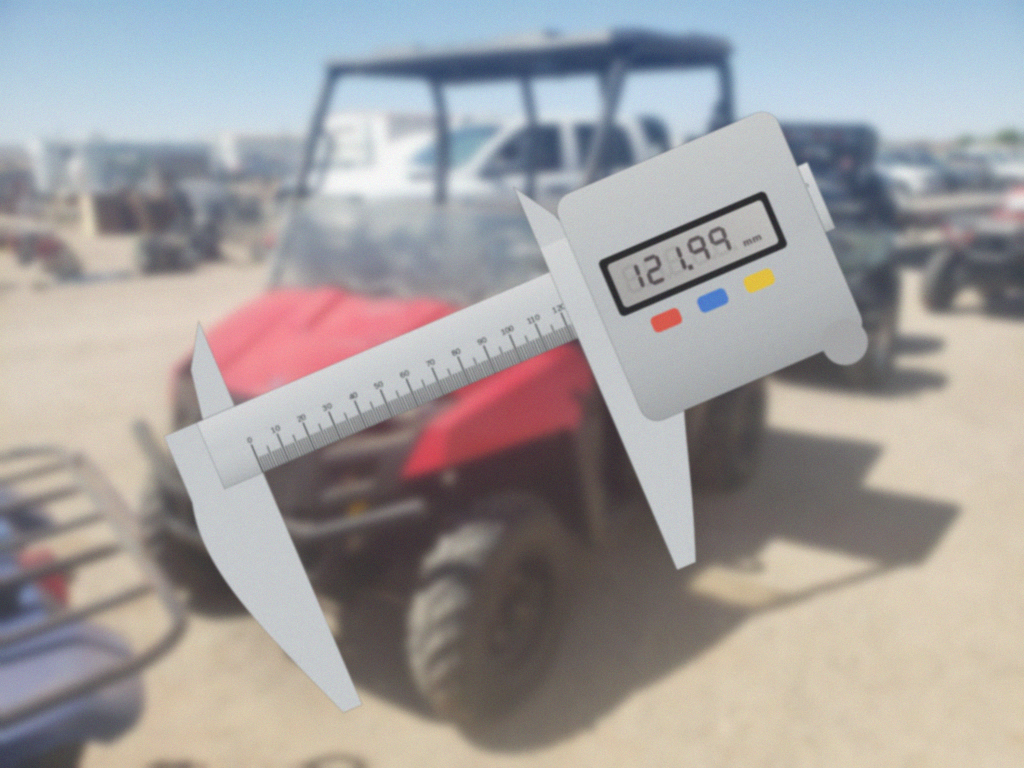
121.99 mm
